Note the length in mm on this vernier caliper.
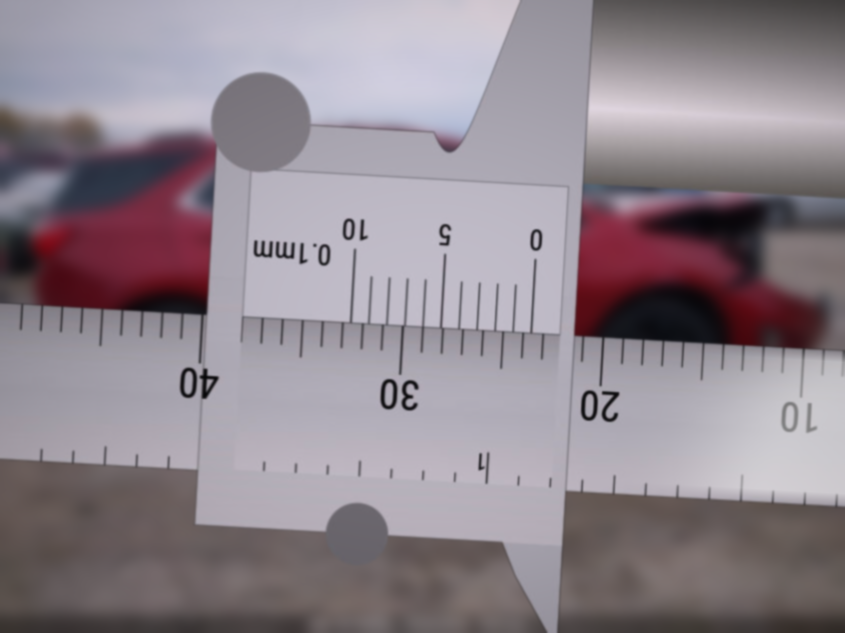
23.6 mm
